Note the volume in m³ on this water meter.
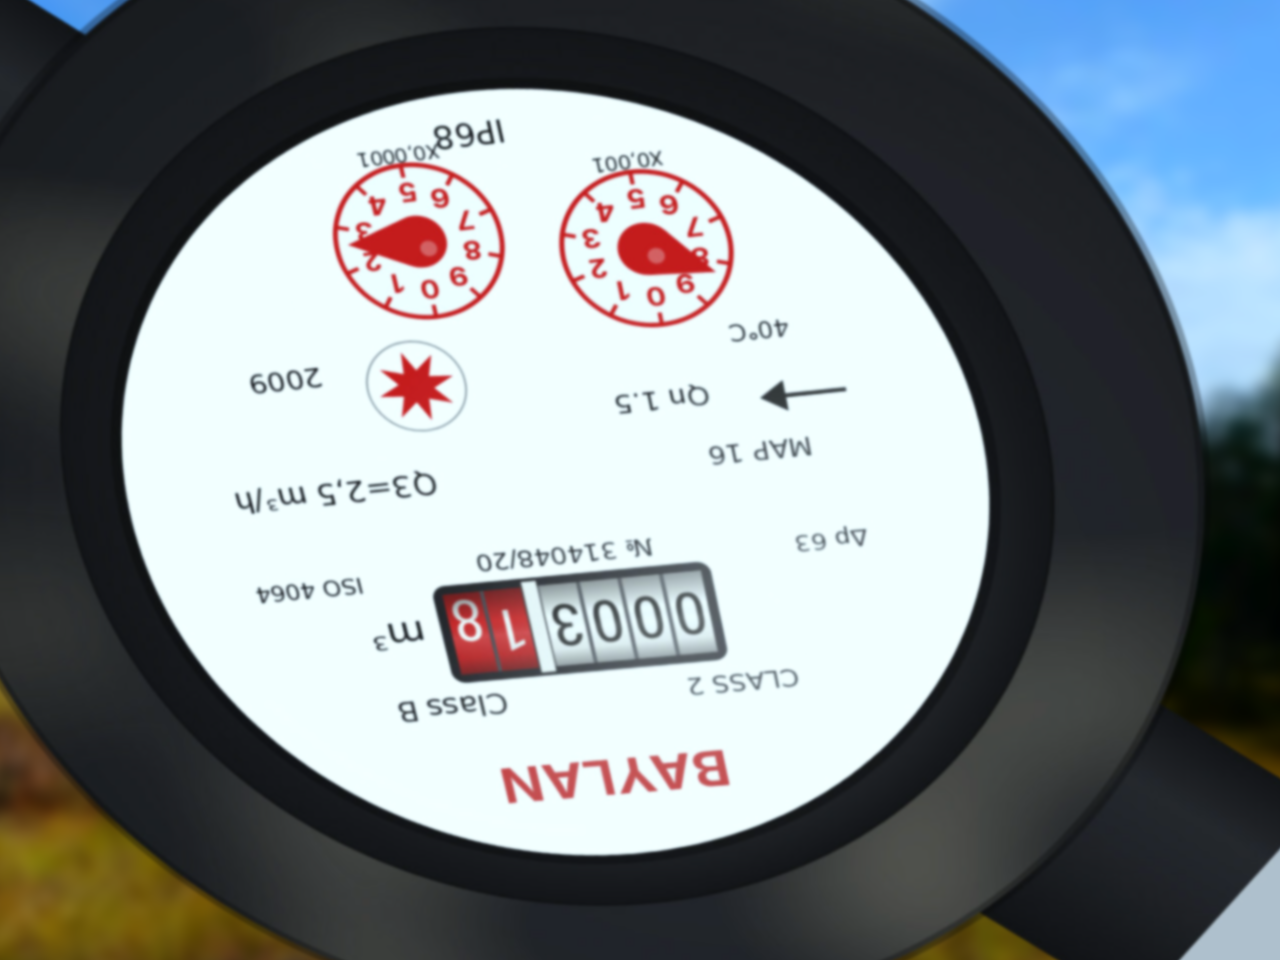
3.1782 m³
